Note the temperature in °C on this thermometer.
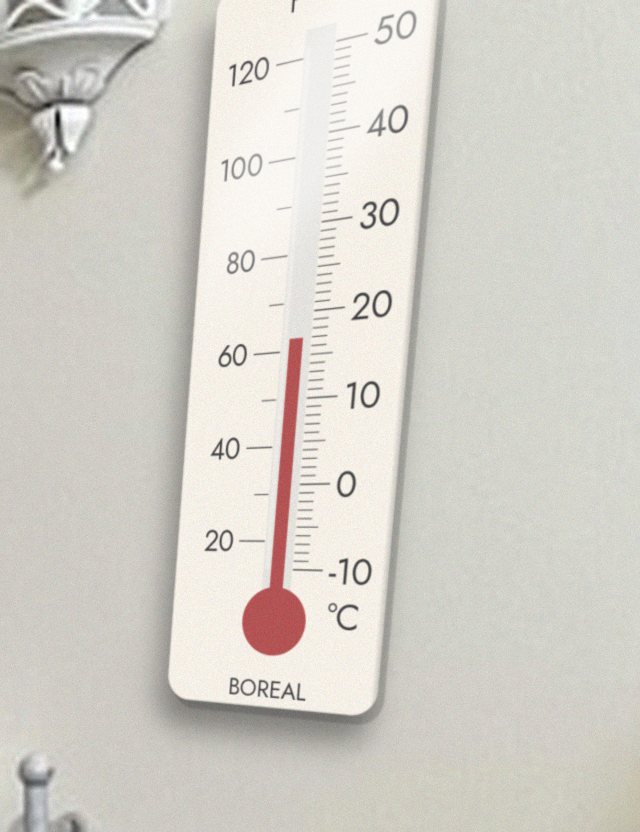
17 °C
